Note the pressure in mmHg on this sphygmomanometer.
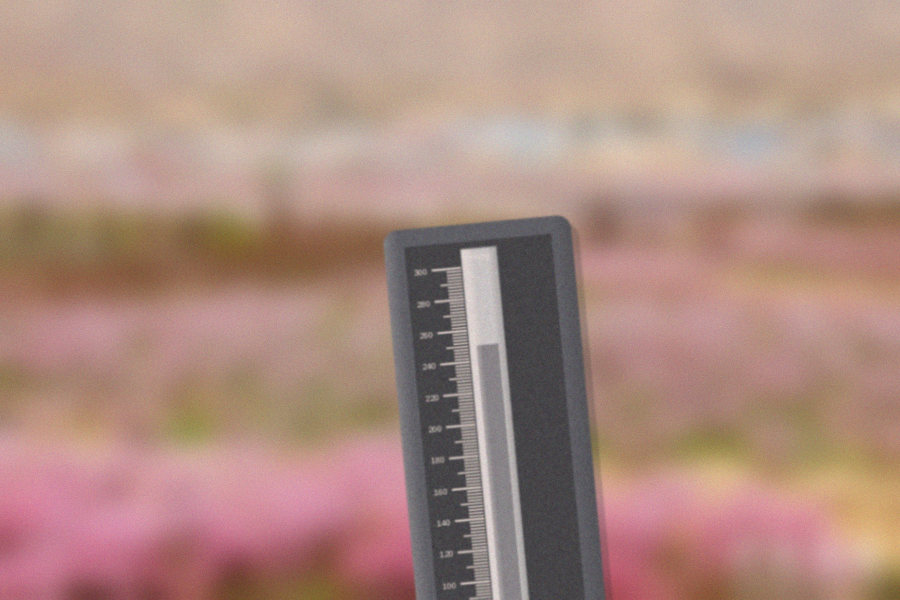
250 mmHg
